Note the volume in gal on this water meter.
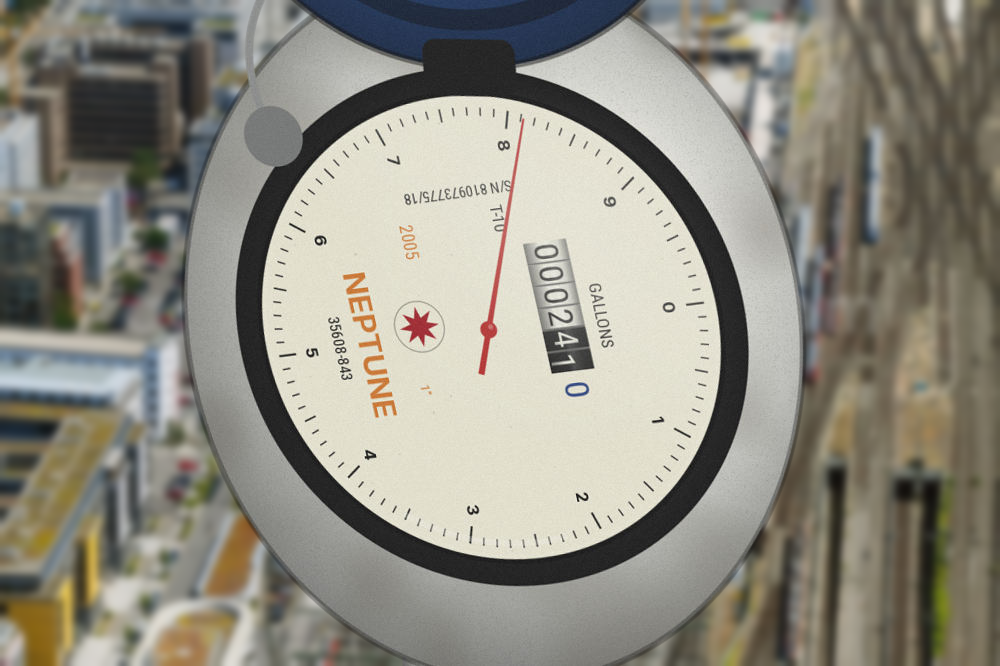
2408.1 gal
